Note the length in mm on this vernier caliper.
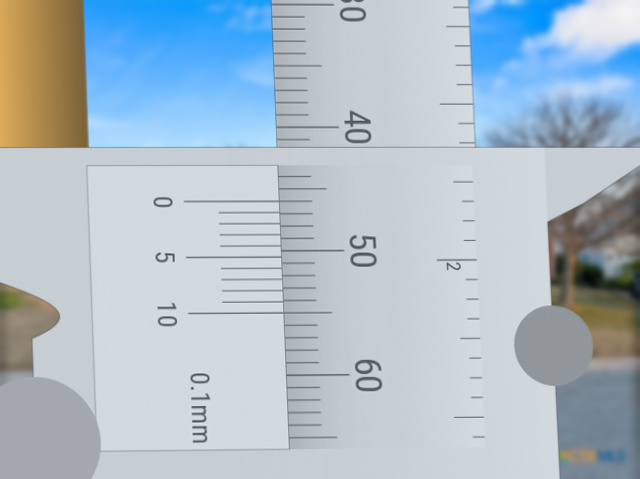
46.0 mm
